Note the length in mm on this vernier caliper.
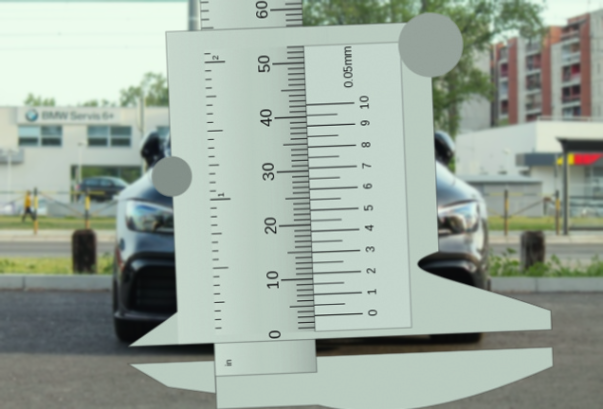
3.2 mm
